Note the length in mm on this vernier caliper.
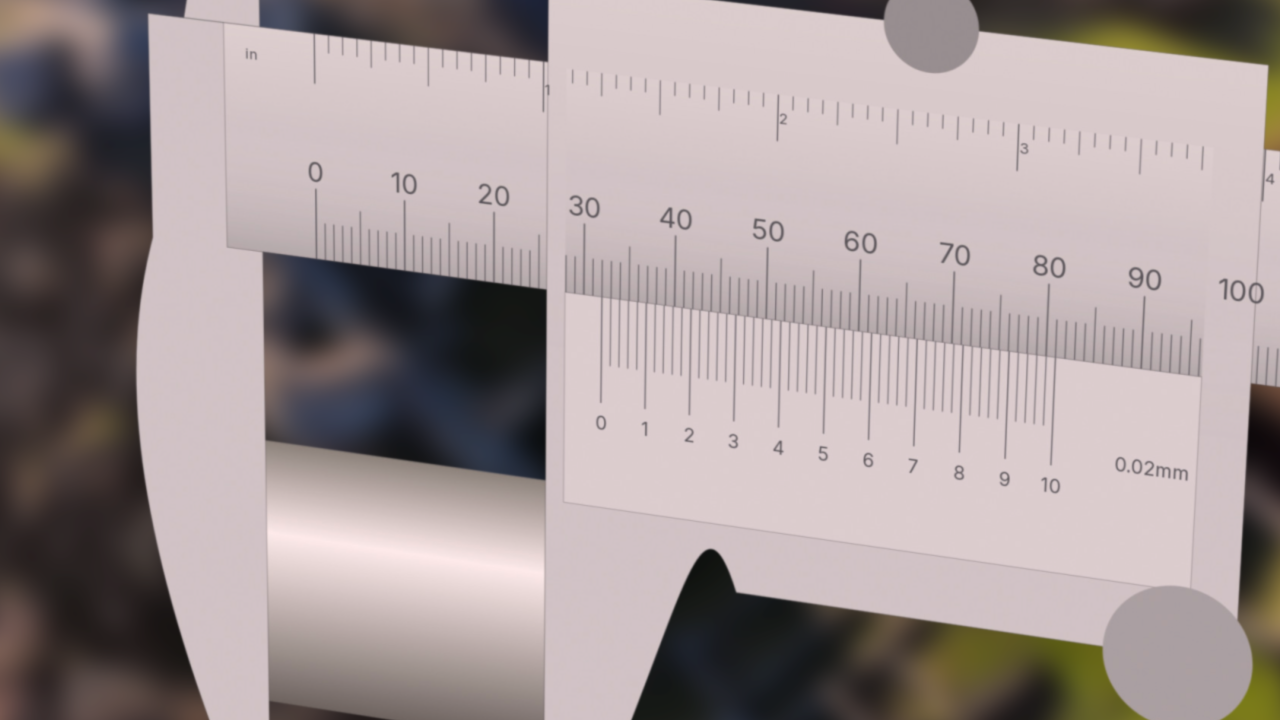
32.0 mm
